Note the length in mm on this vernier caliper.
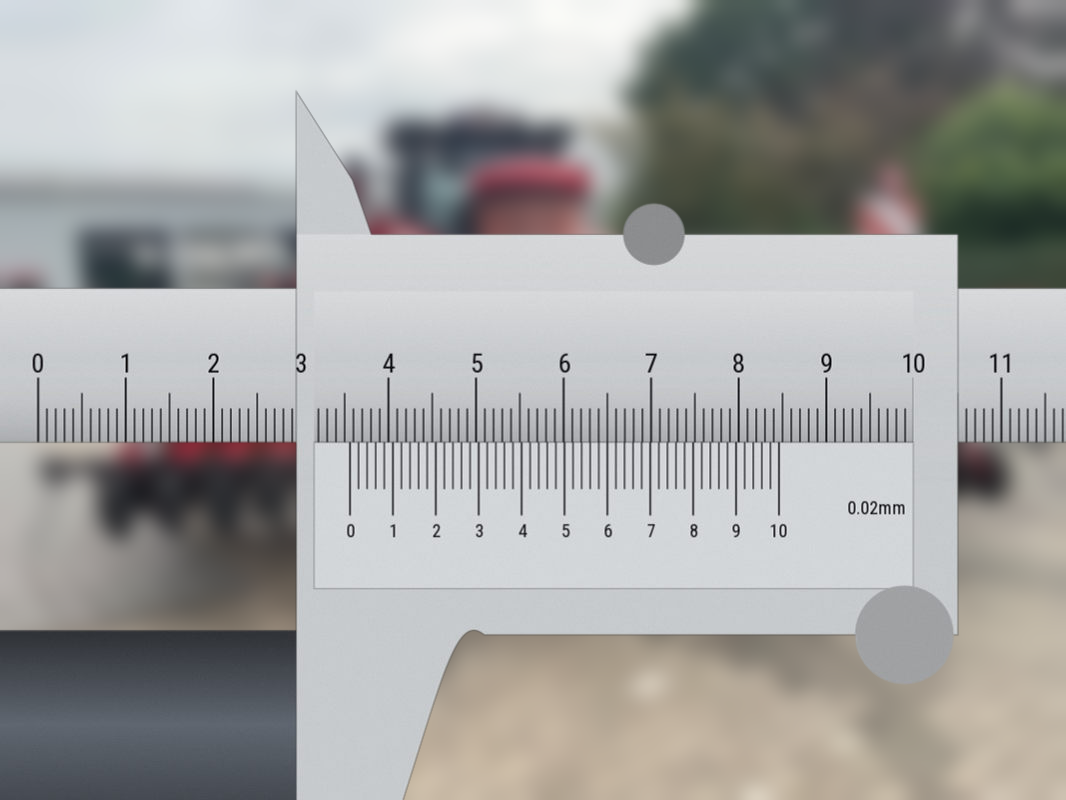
35.6 mm
